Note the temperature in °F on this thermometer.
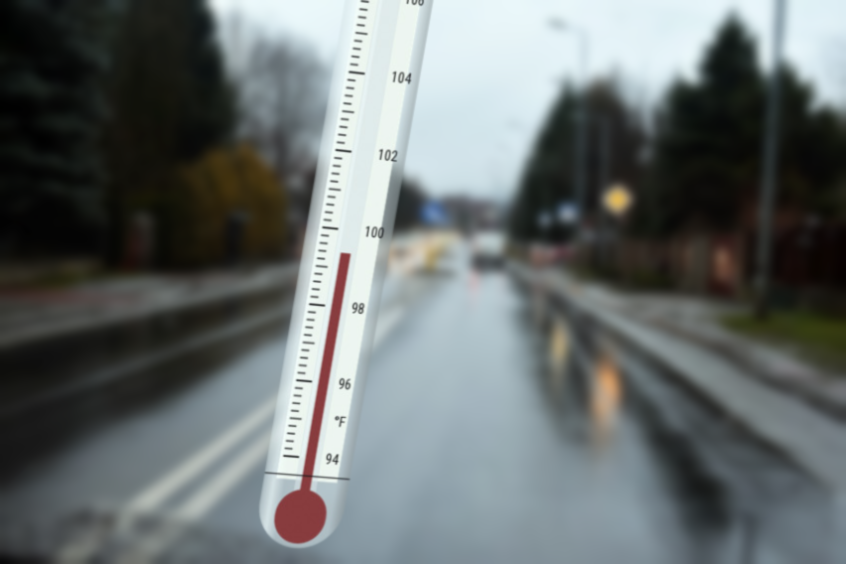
99.4 °F
